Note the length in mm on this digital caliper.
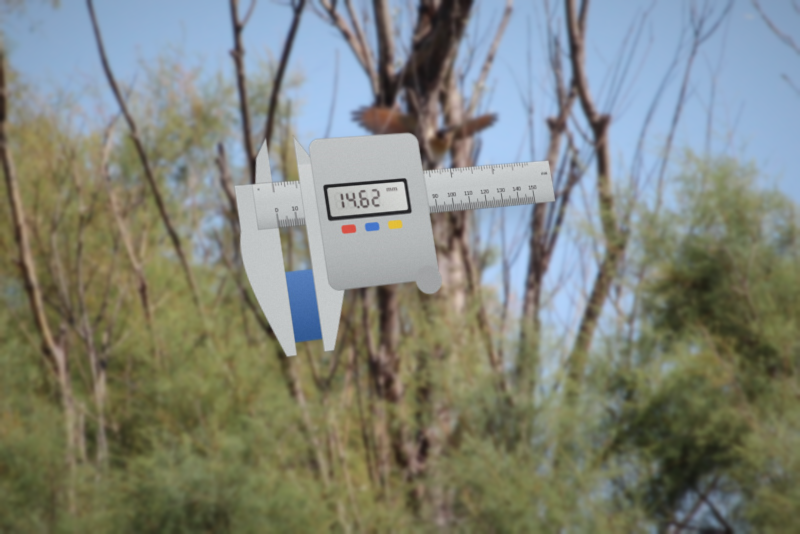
14.62 mm
